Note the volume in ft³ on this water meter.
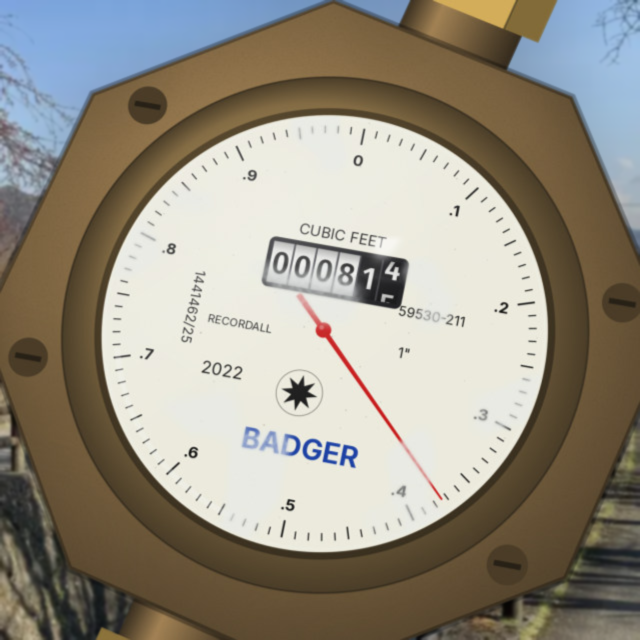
814.37 ft³
